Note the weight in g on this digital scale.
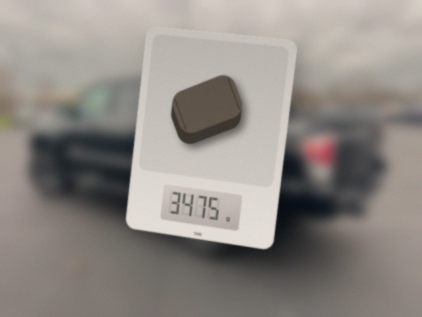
3475 g
